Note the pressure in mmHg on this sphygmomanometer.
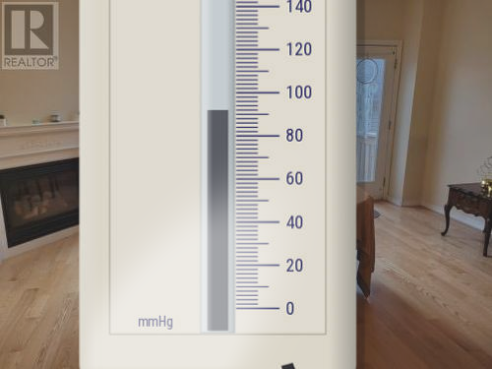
92 mmHg
